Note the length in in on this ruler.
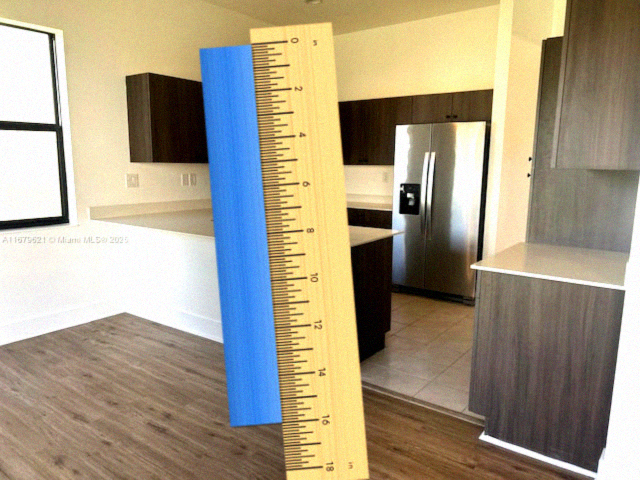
16 in
